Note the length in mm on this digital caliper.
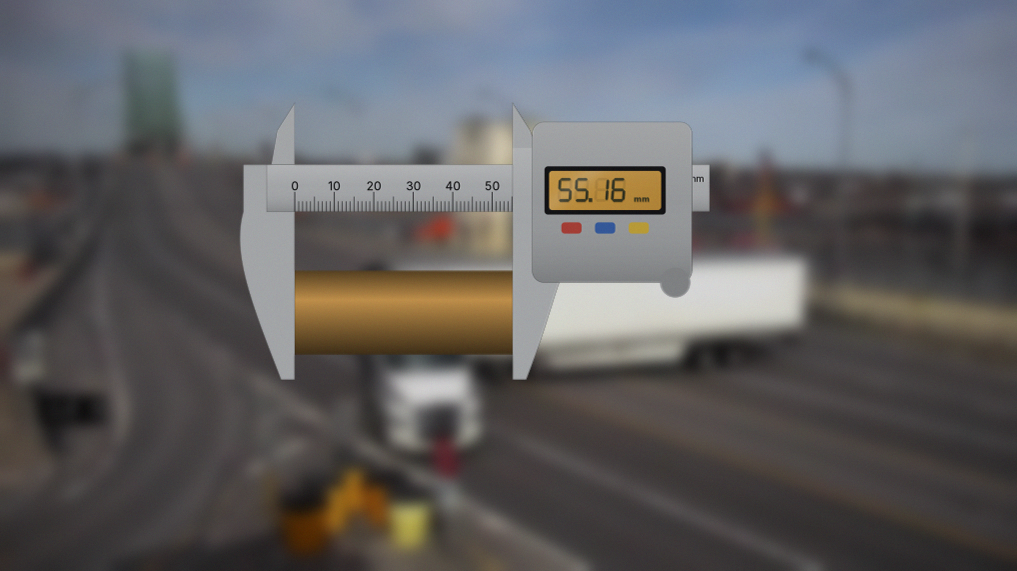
55.16 mm
